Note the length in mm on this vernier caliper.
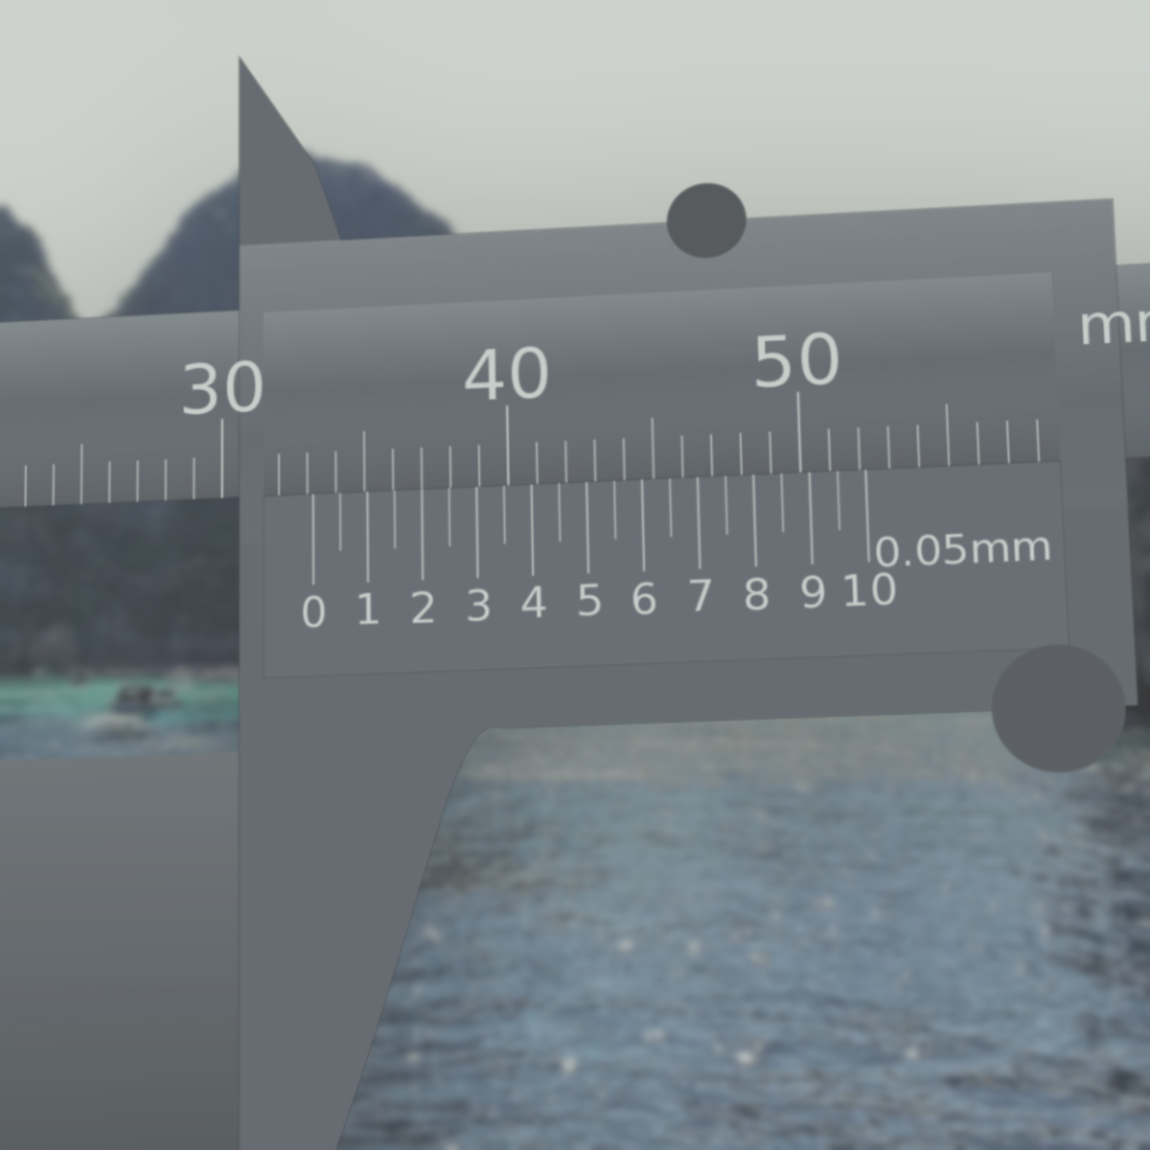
33.20 mm
